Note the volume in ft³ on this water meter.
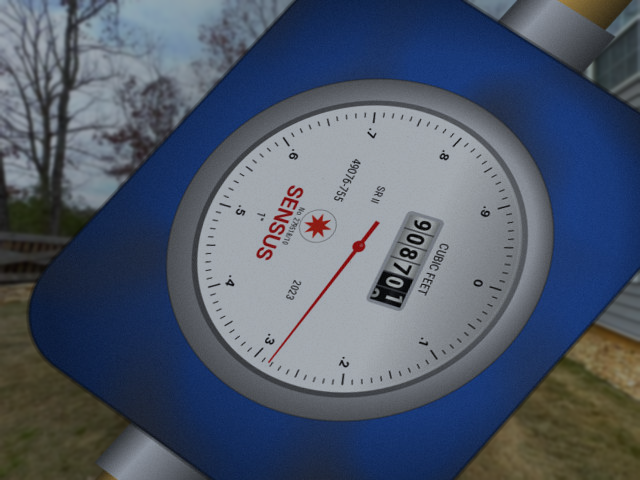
908701.28 ft³
